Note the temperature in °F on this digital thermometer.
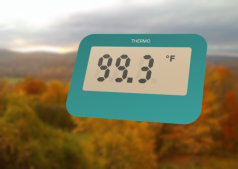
99.3 °F
